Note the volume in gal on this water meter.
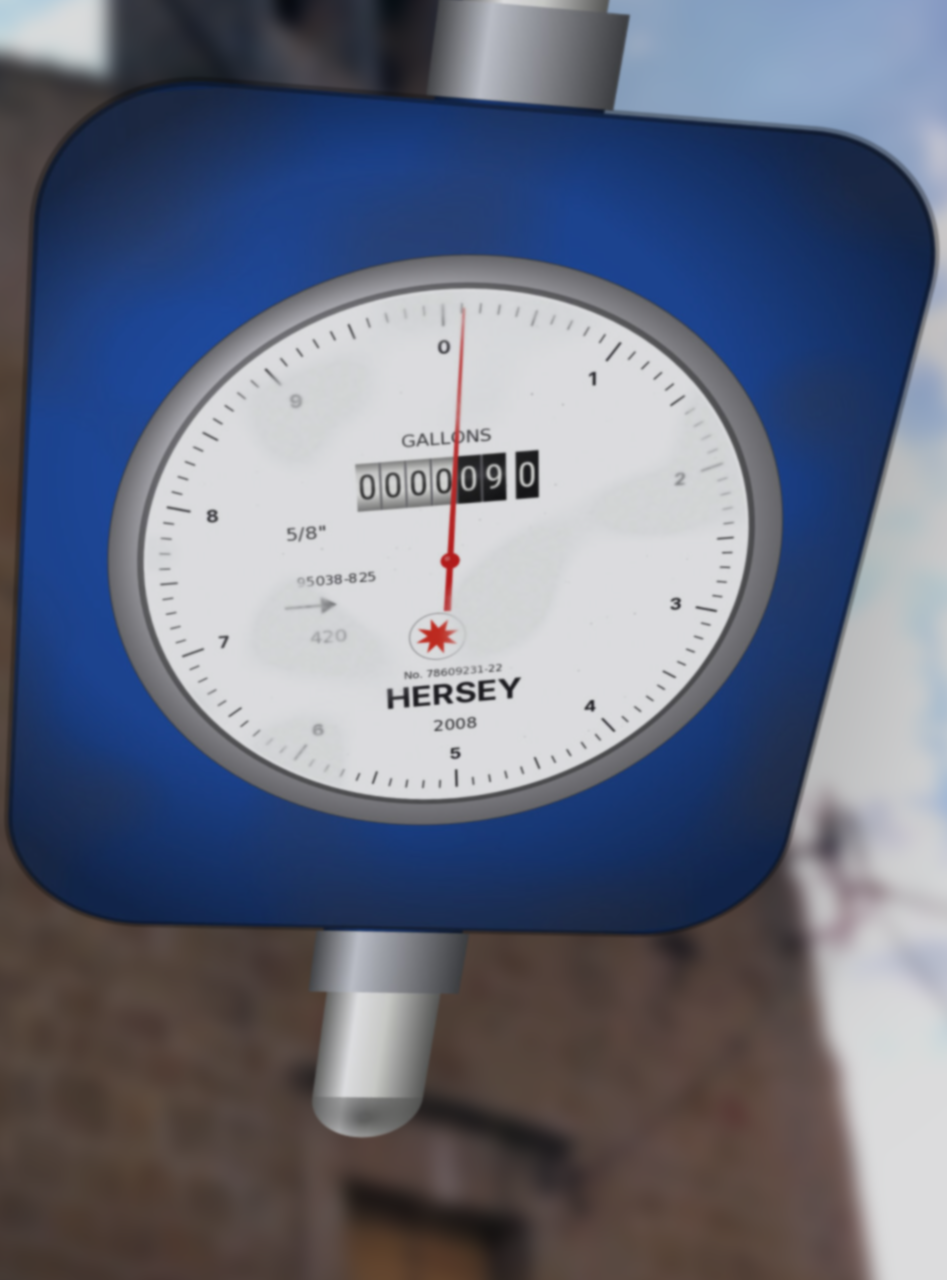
90.1 gal
